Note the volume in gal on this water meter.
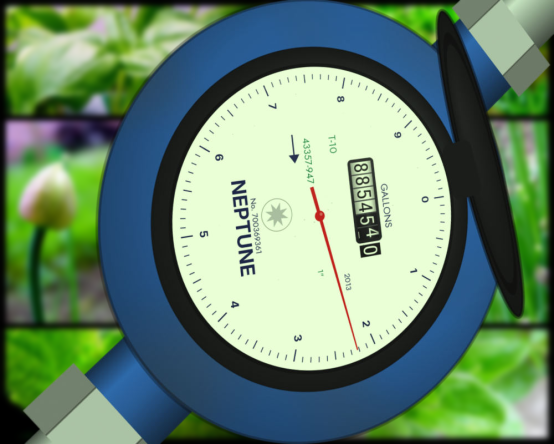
8854542.2 gal
